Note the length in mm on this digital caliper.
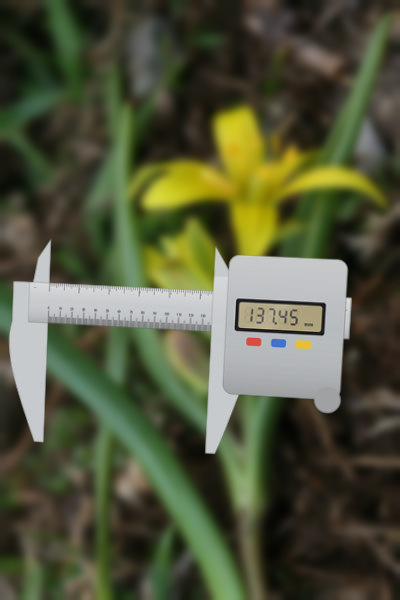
137.45 mm
